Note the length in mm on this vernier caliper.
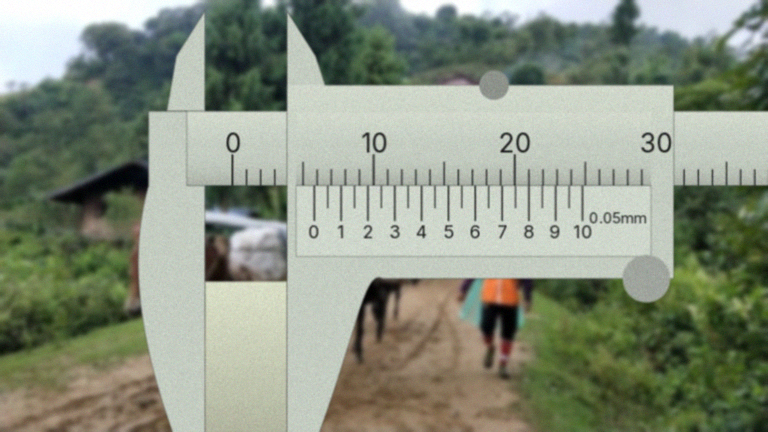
5.8 mm
